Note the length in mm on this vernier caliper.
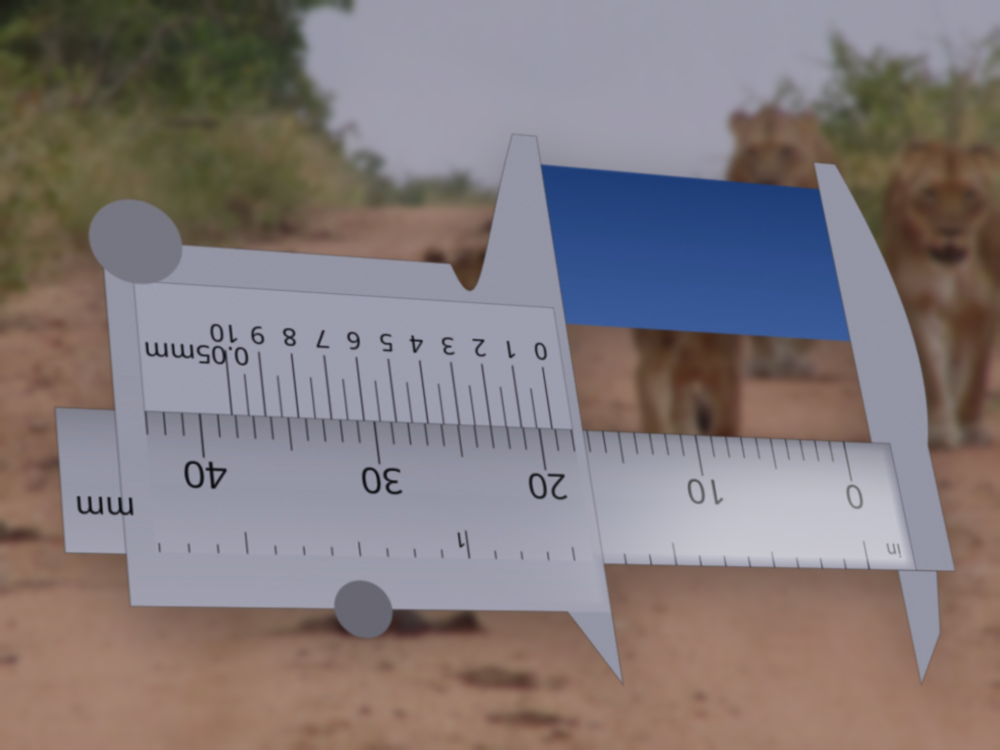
19.2 mm
